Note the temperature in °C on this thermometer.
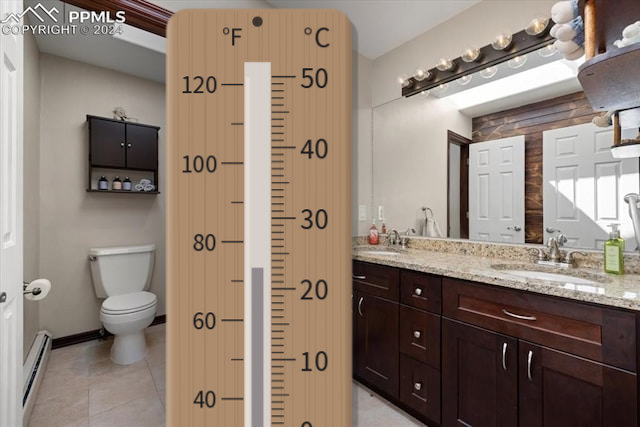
23 °C
